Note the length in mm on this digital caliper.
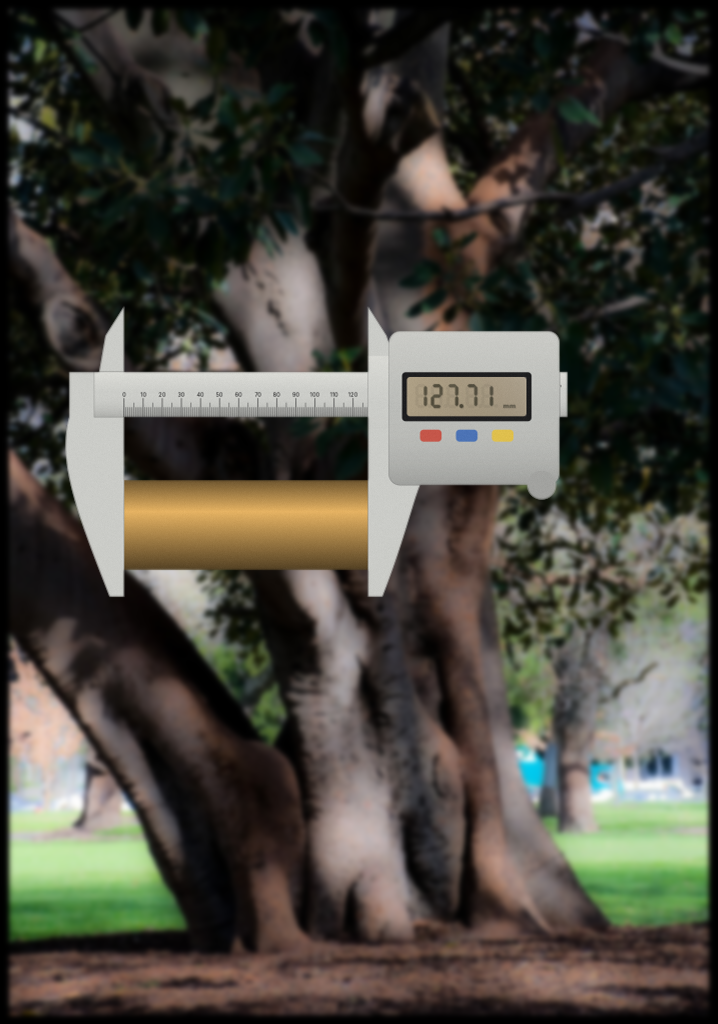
127.71 mm
